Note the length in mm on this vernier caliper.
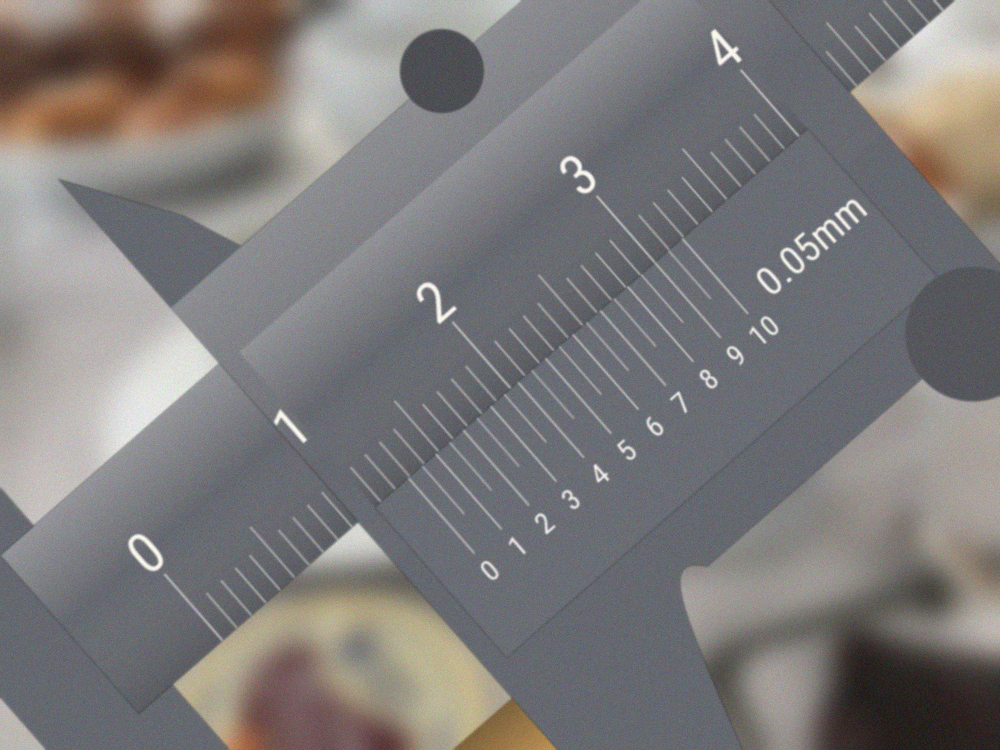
12.9 mm
